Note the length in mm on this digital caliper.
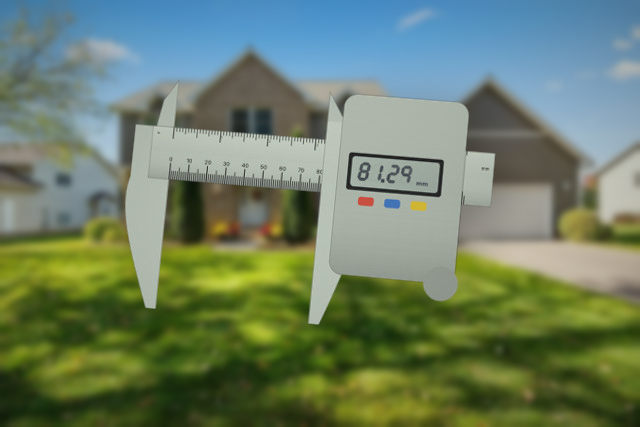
81.29 mm
